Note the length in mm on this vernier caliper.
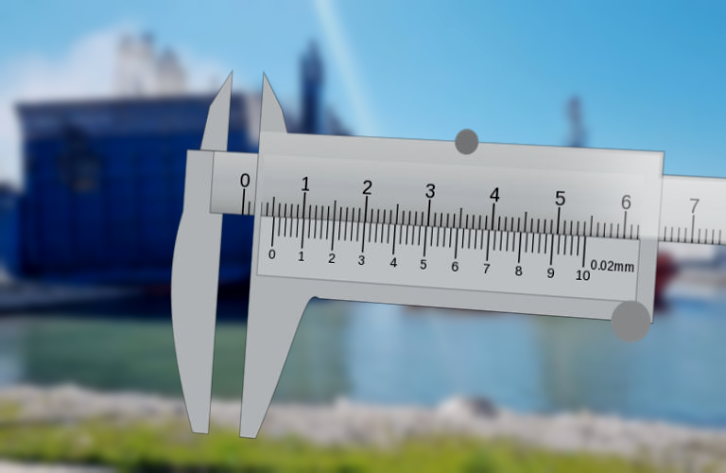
5.2 mm
